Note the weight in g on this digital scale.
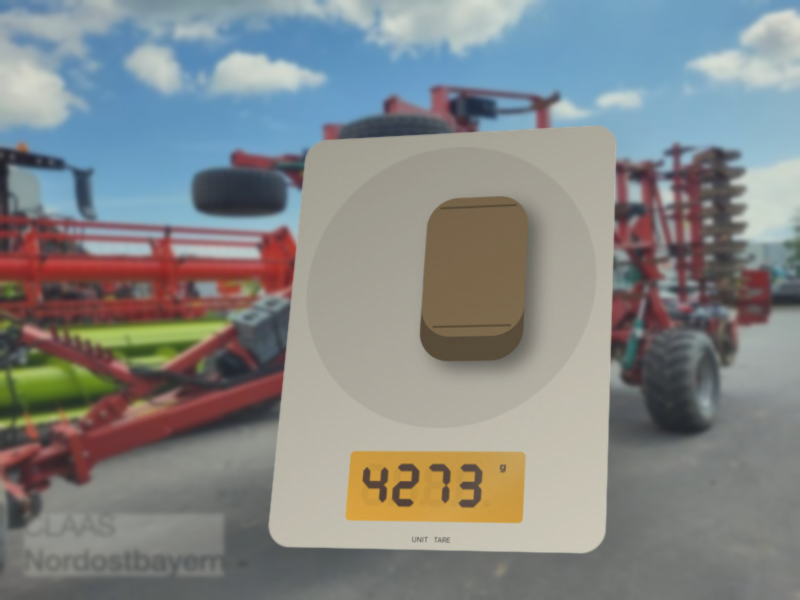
4273 g
